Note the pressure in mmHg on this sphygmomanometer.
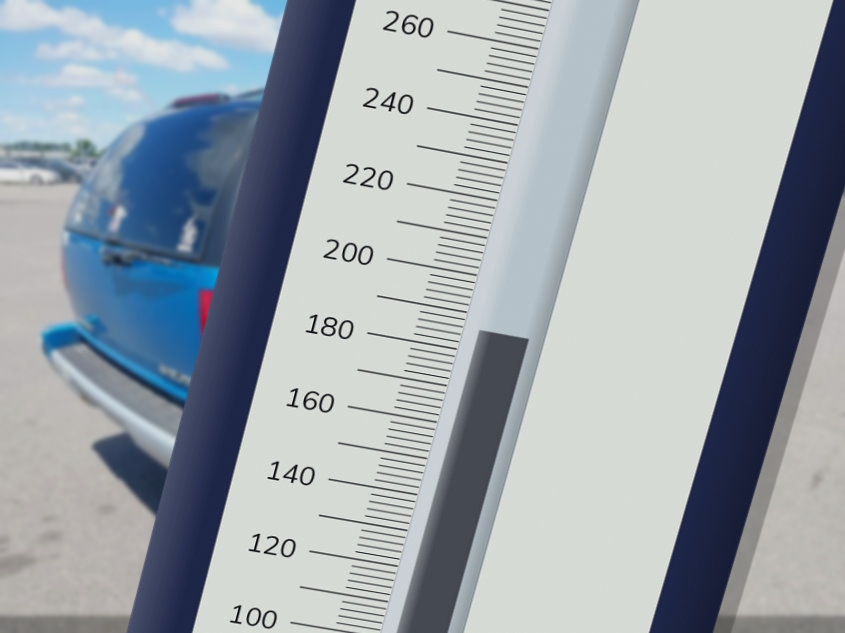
186 mmHg
